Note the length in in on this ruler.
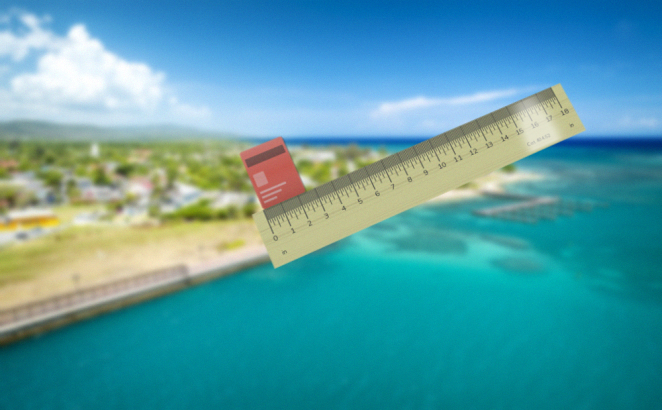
2.5 in
